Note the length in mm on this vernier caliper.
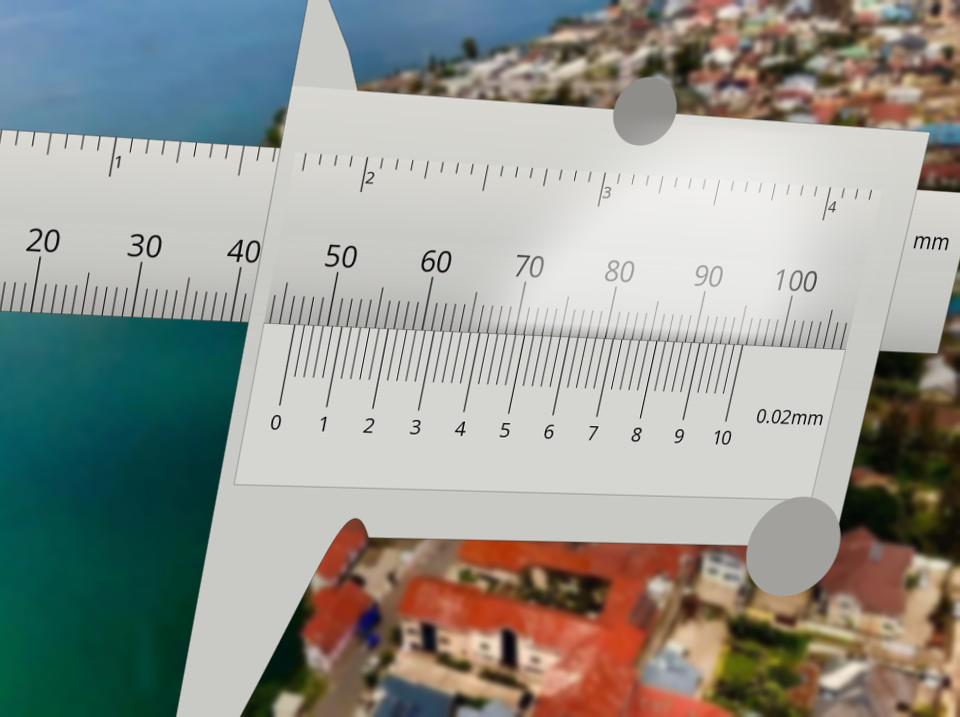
46.6 mm
